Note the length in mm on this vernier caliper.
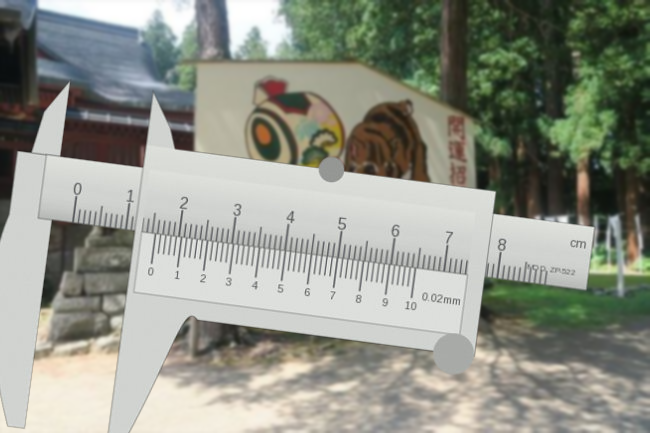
15.6 mm
